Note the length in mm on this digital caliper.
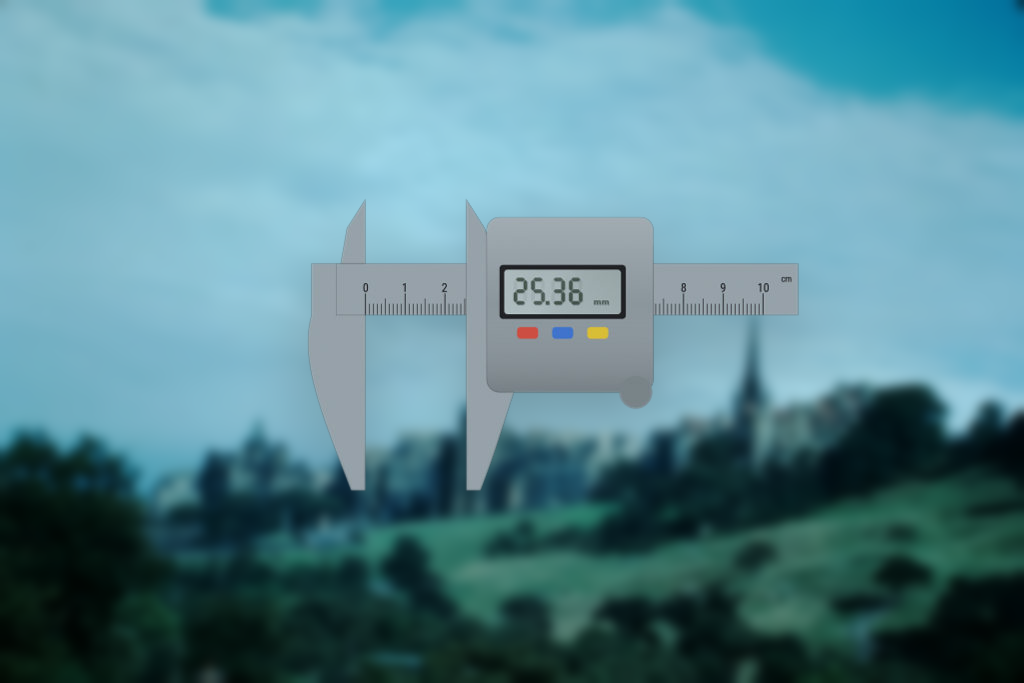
25.36 mm
